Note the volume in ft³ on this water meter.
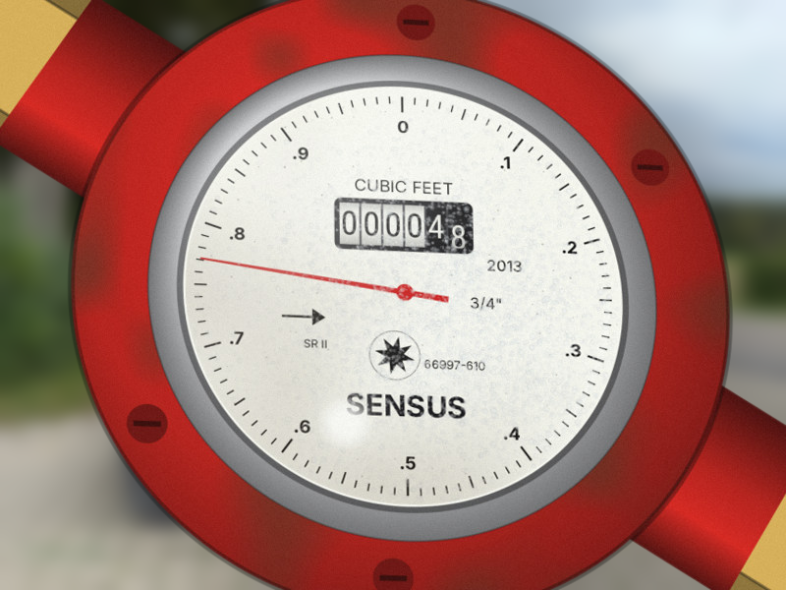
47.77 ft³
